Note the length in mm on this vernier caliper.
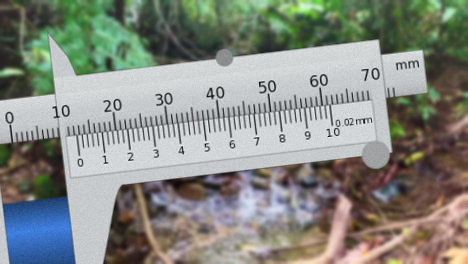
12.5 mm
